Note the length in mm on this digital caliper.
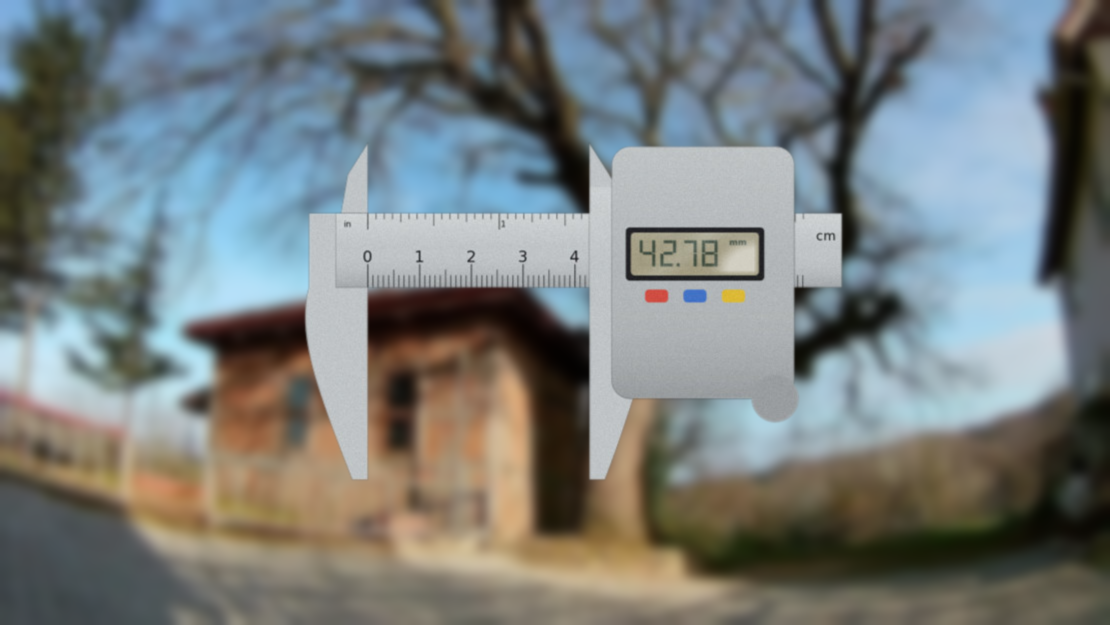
42.78 mm
